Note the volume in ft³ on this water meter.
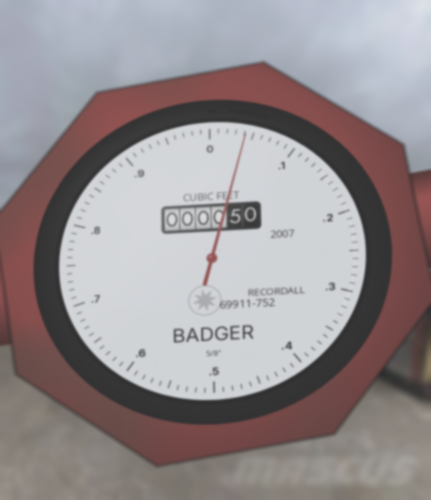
50.04 ft³
